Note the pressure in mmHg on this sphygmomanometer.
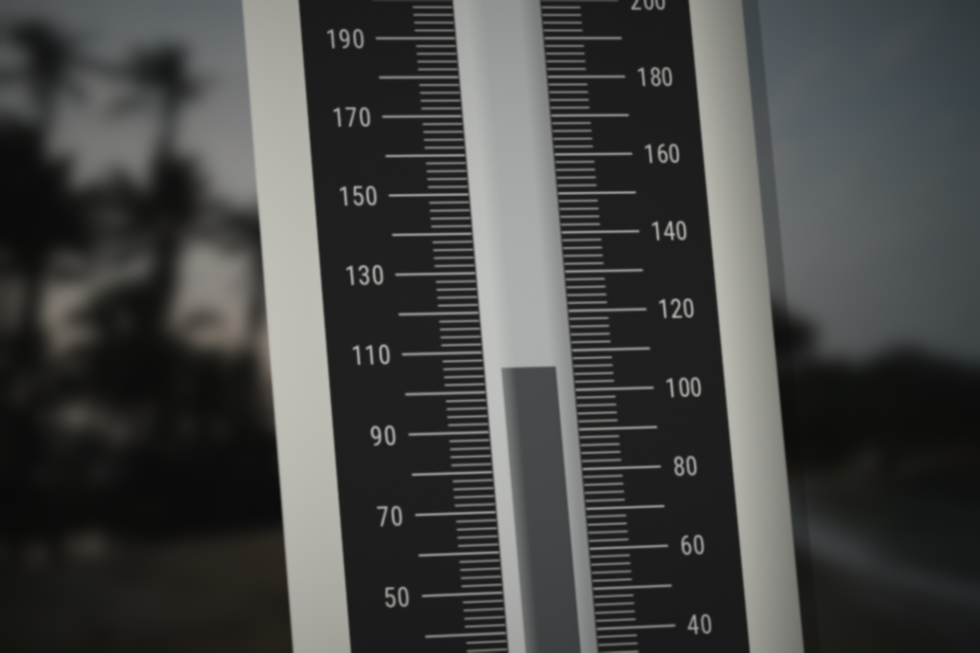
106 mmHg
